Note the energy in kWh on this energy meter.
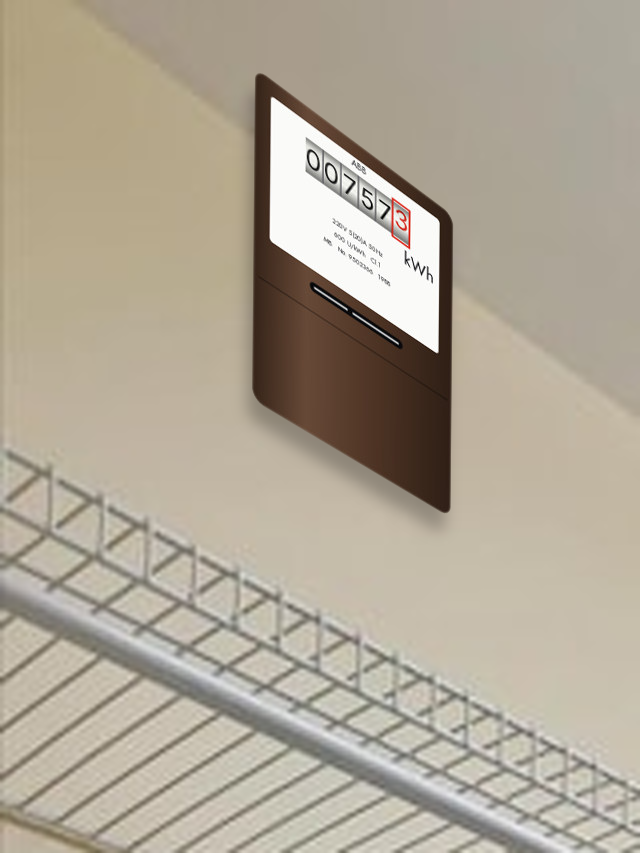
757.3 kWh
